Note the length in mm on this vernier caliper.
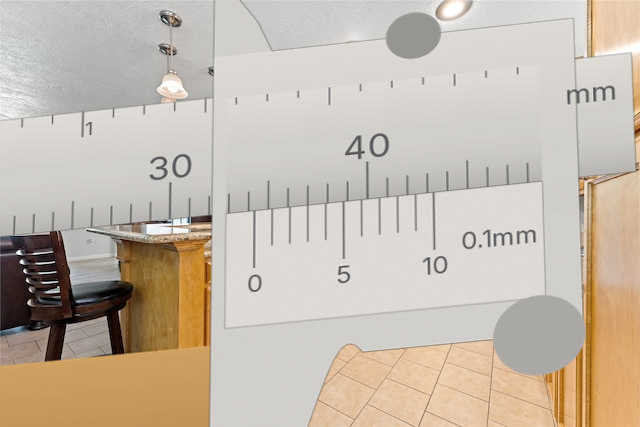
34.3 mm
